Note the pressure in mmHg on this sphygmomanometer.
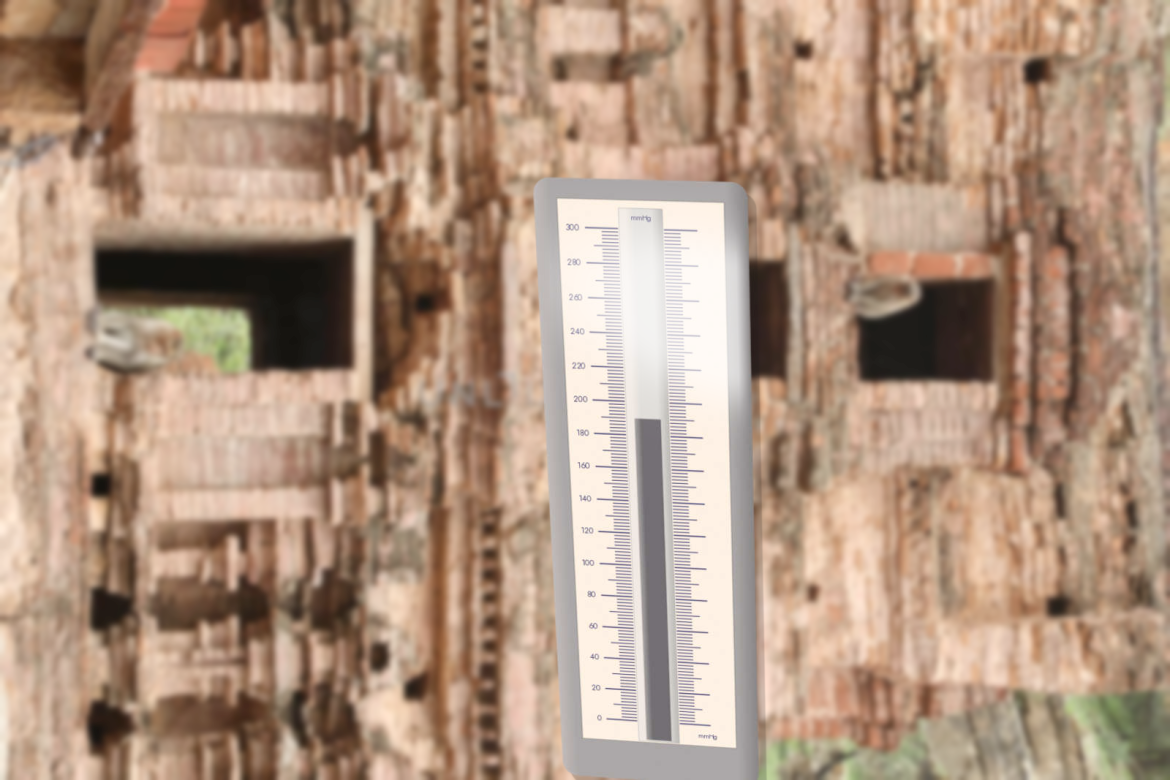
190 mmHg
